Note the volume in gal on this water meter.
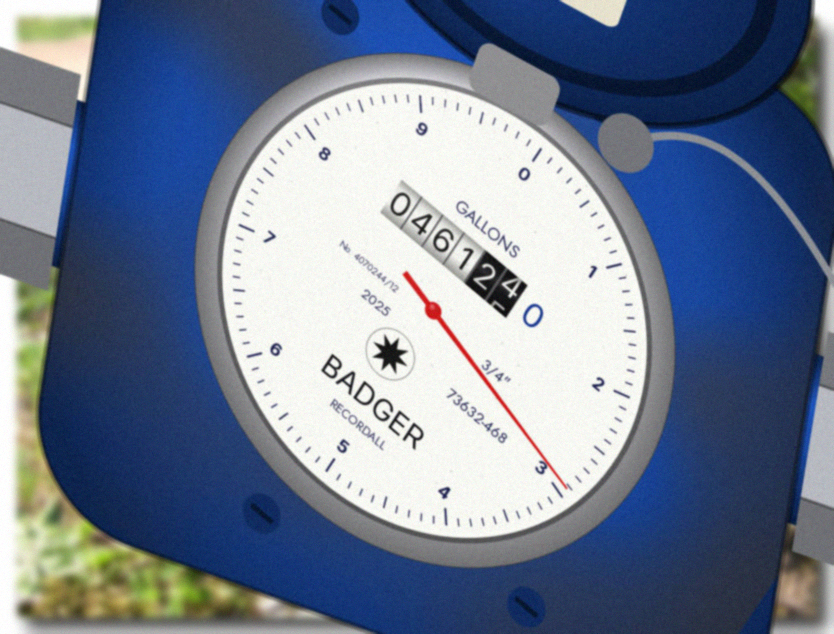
461242.9 gal
